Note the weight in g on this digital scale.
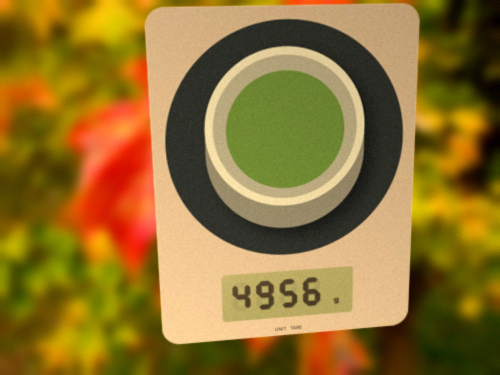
4956 g
